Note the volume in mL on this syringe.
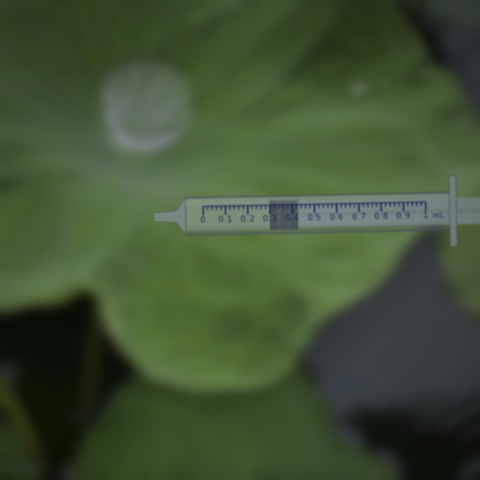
0.3 mL
